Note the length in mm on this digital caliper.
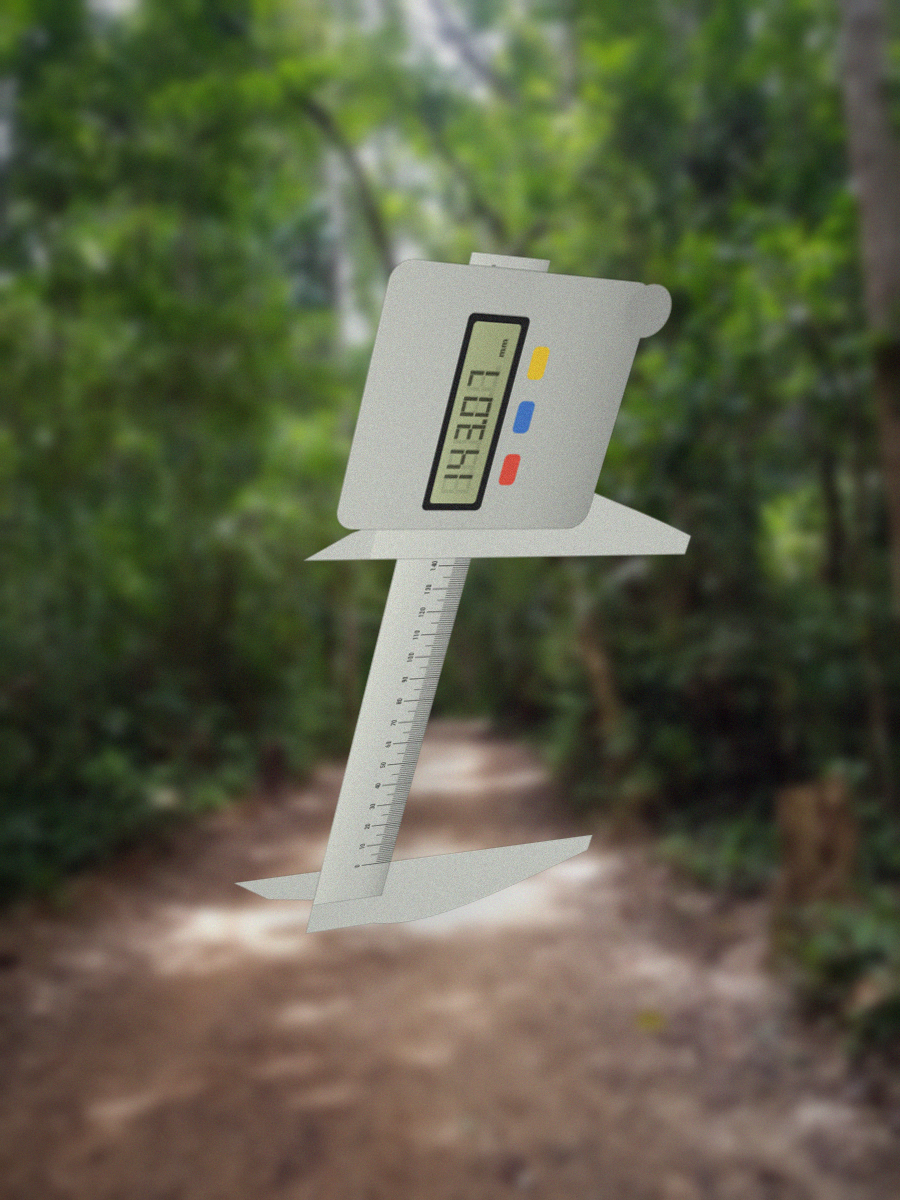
143.07 mm
